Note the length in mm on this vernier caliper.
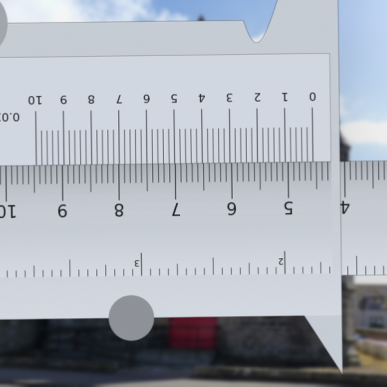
45.6 mm
